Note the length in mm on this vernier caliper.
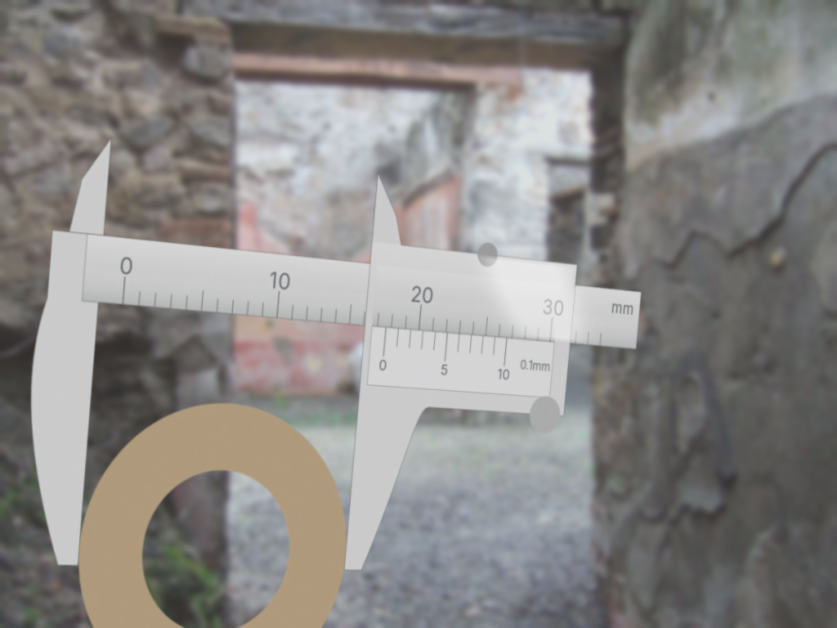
17.6 mm
